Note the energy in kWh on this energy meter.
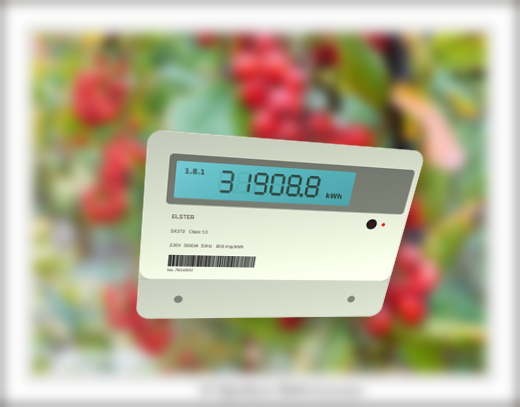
31908.8 kWh
